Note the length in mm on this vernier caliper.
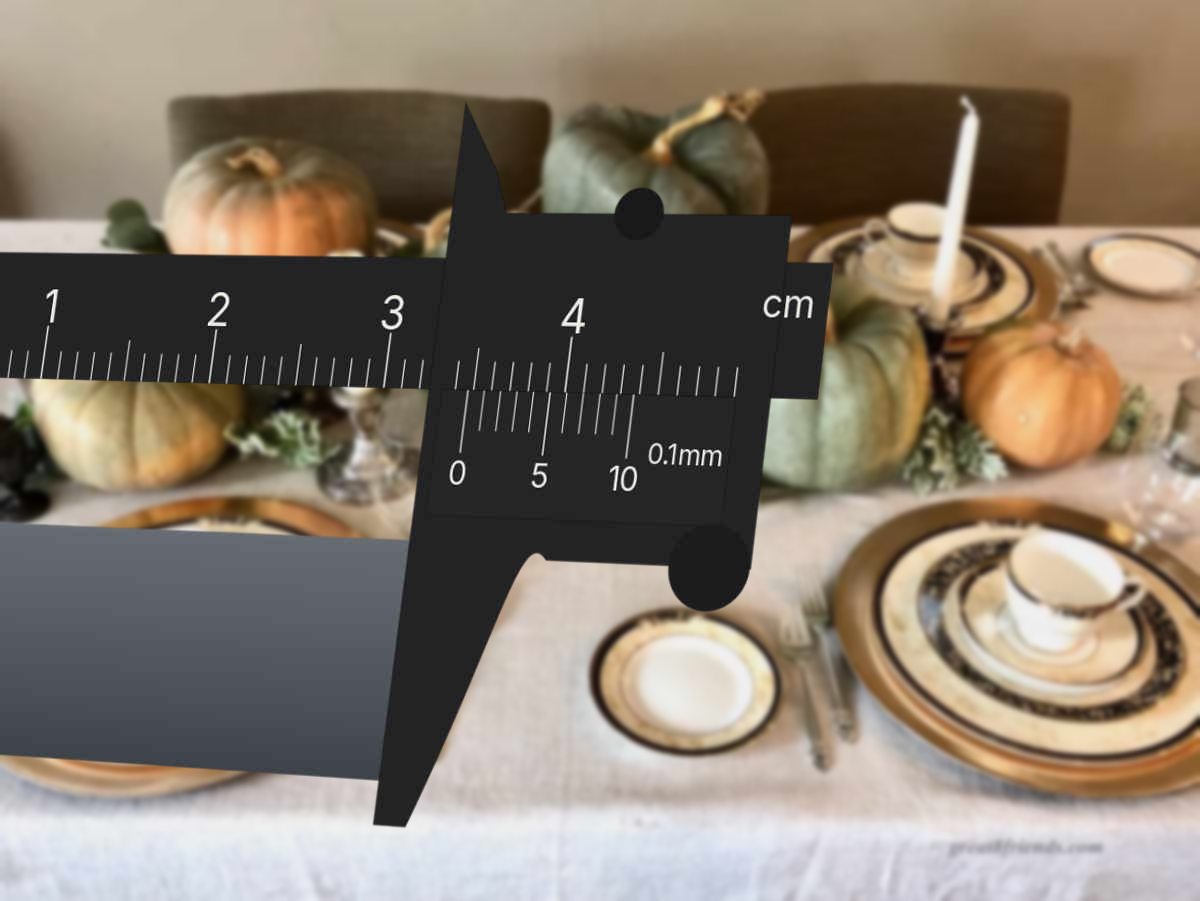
34.7 mm
